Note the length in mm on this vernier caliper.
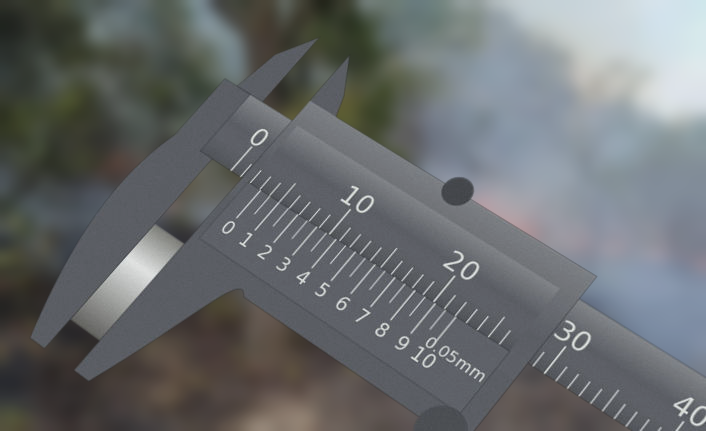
3.1 mm
